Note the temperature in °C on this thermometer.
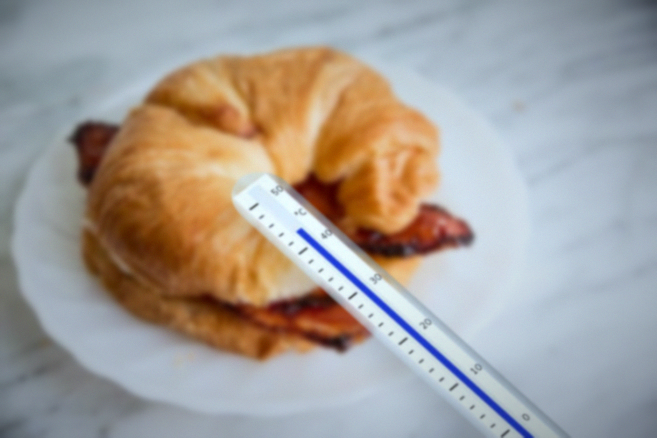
43 °C
